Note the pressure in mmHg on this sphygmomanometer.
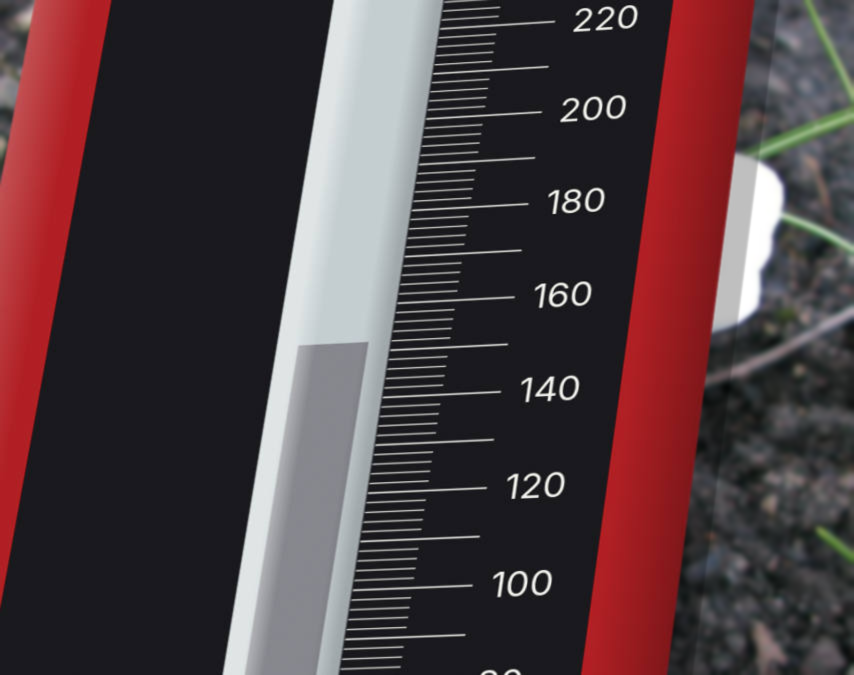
152 mmHg
